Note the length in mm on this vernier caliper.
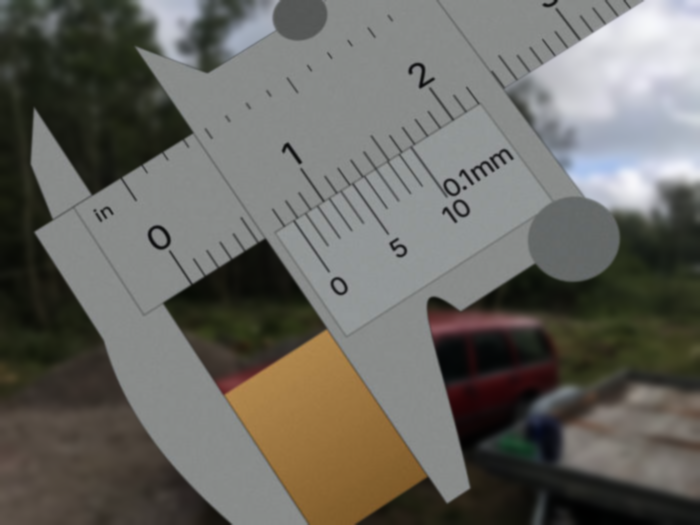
7.7 mm
